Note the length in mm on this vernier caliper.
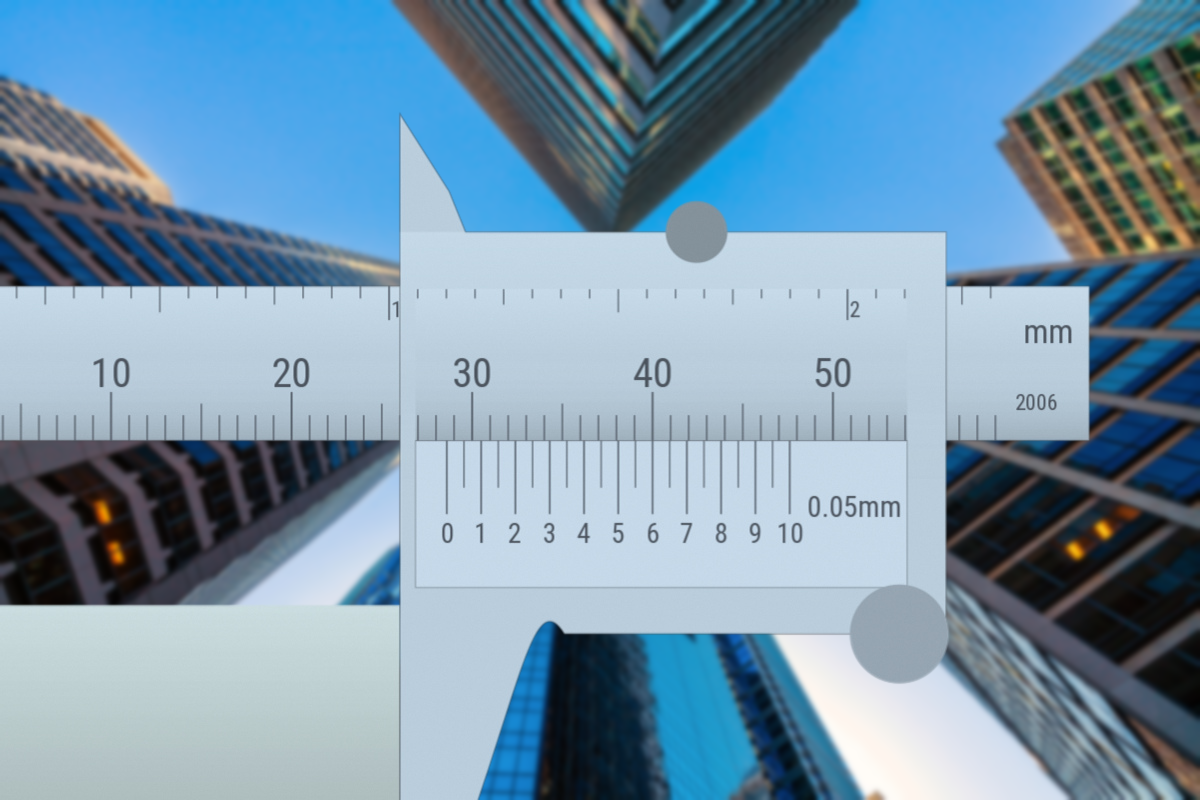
28.6 mm
